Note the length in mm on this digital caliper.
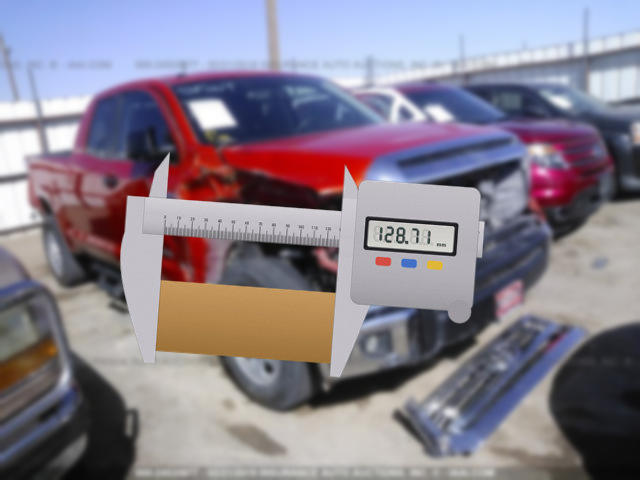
128.71 mm
